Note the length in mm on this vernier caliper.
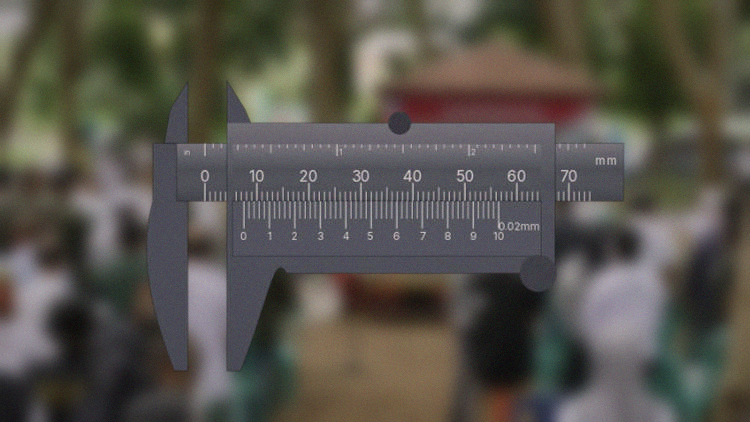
7.5 mm
